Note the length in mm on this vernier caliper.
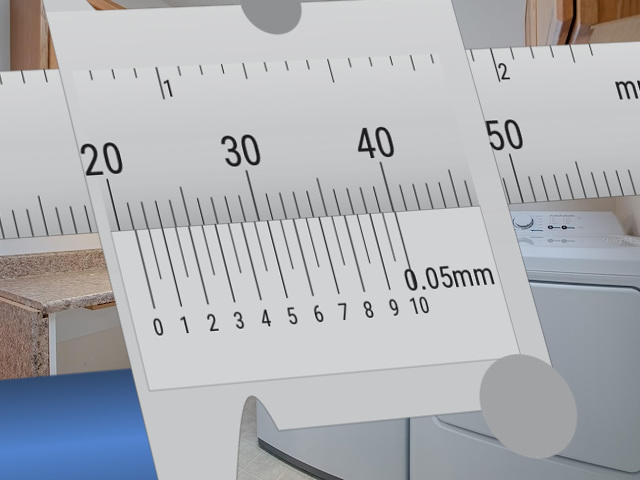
21.1 mm
